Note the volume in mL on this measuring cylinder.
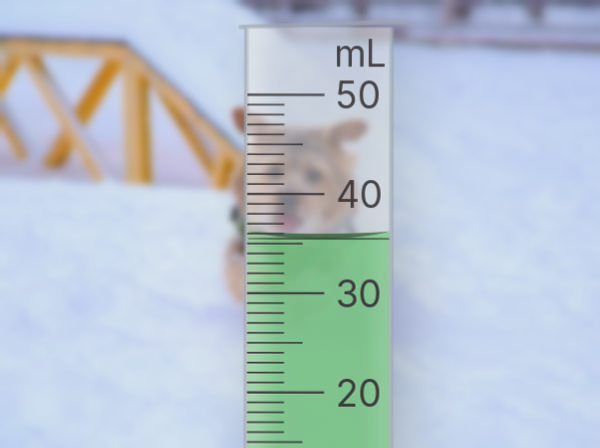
35.5 mL
